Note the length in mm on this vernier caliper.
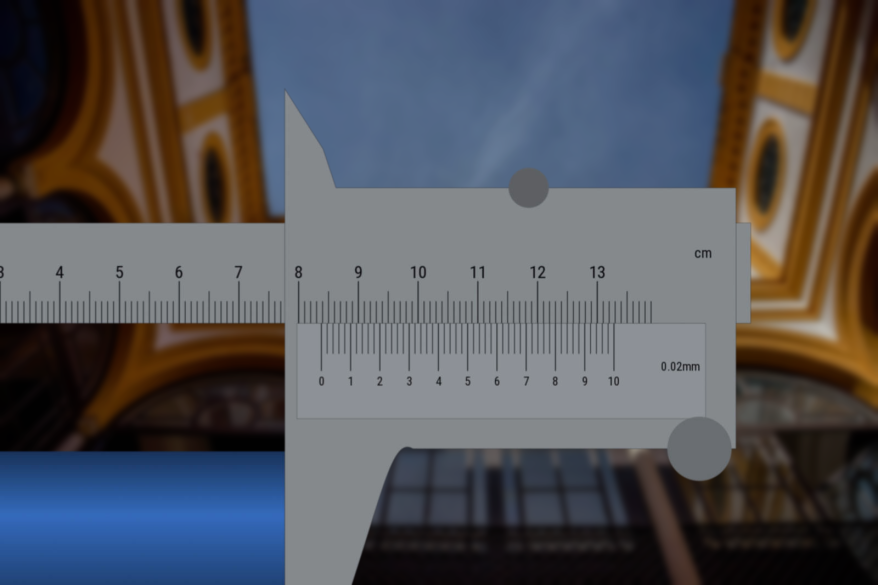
83.8 mm
